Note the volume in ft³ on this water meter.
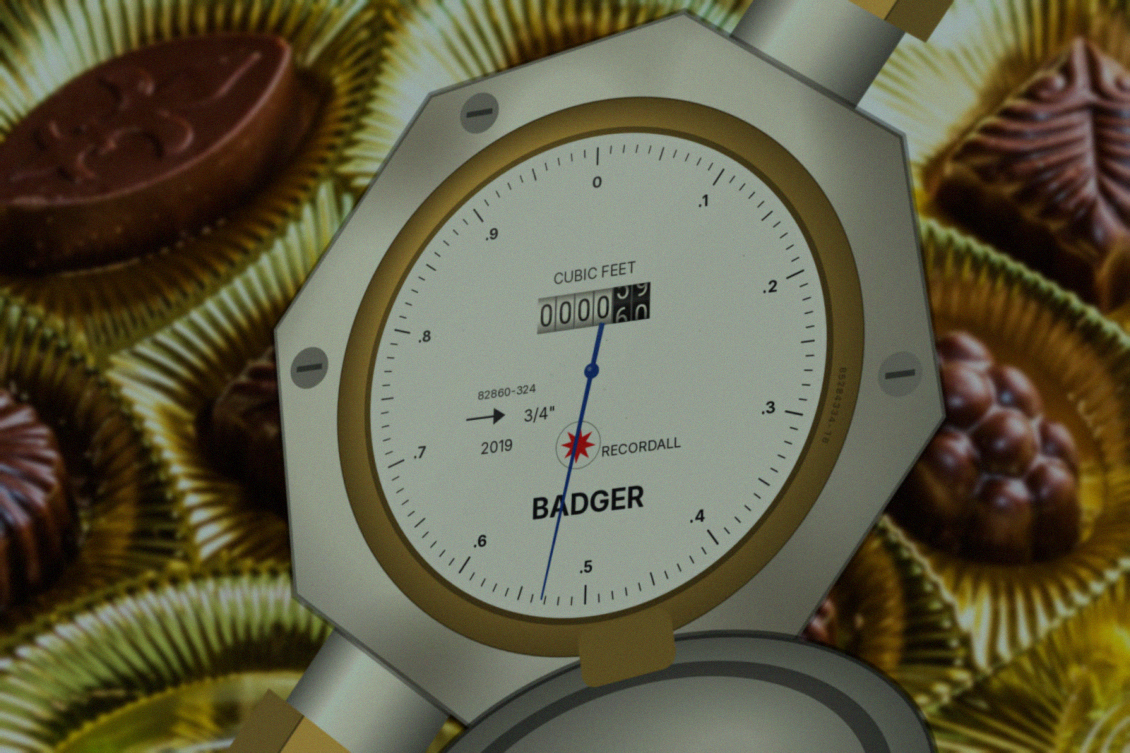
59.53 ft³
